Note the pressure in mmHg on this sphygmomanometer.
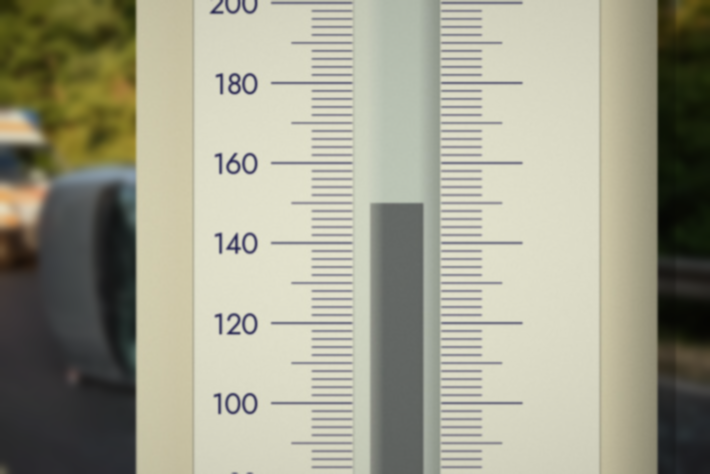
150 mmHg
